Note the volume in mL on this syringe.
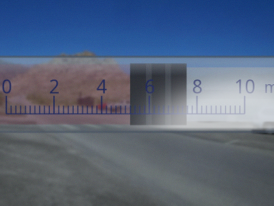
5.2 mL
